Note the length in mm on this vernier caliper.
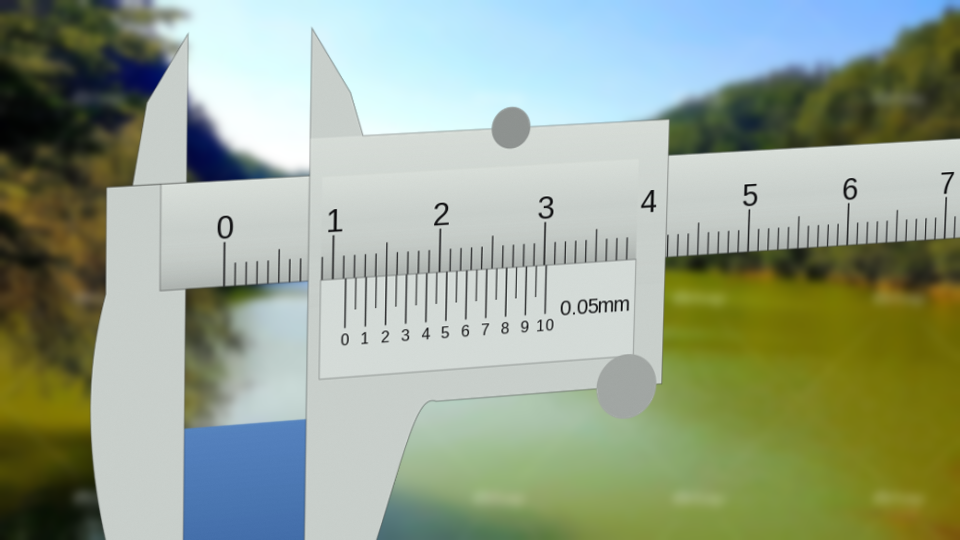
11.2 mm
